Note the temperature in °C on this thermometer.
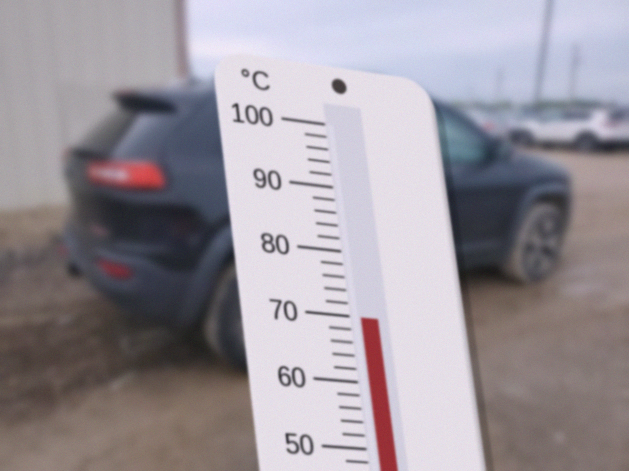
70 °C
